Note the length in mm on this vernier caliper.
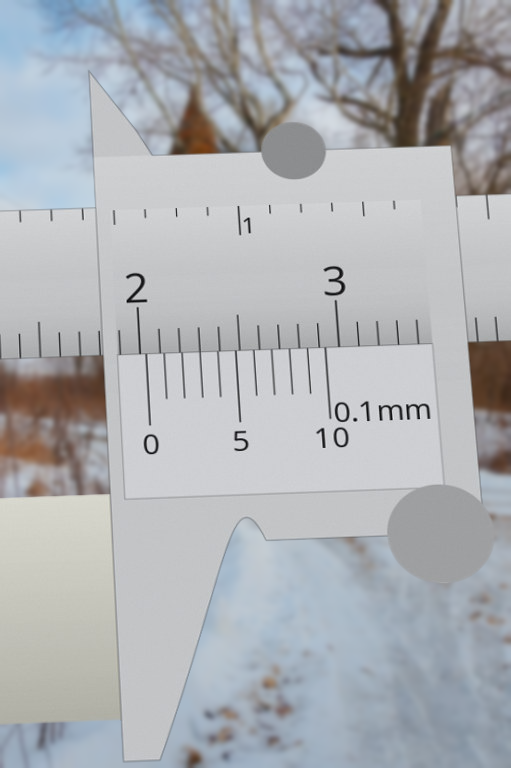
20.3 mm
